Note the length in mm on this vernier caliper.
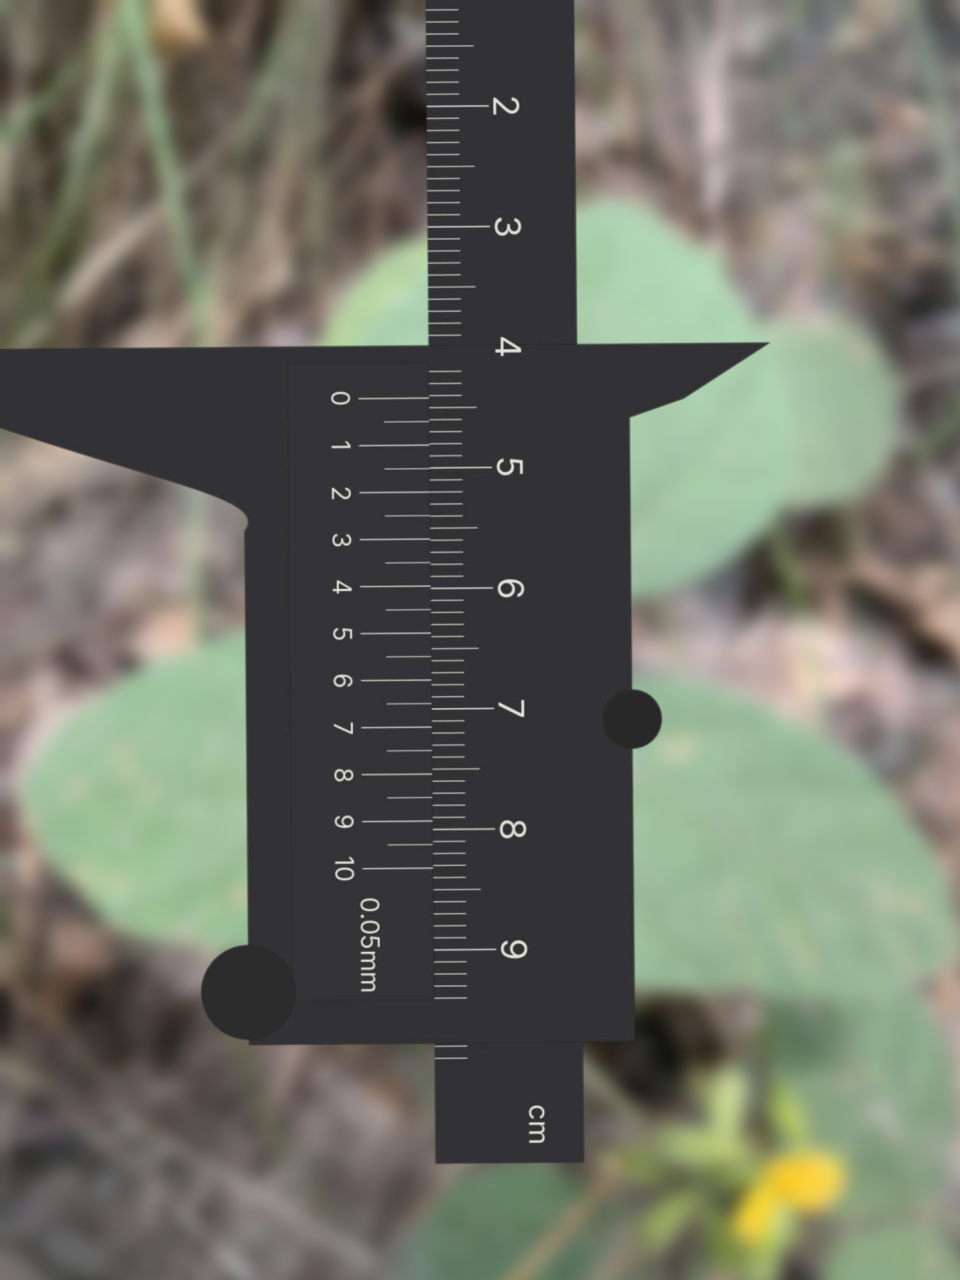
44.2 mm
